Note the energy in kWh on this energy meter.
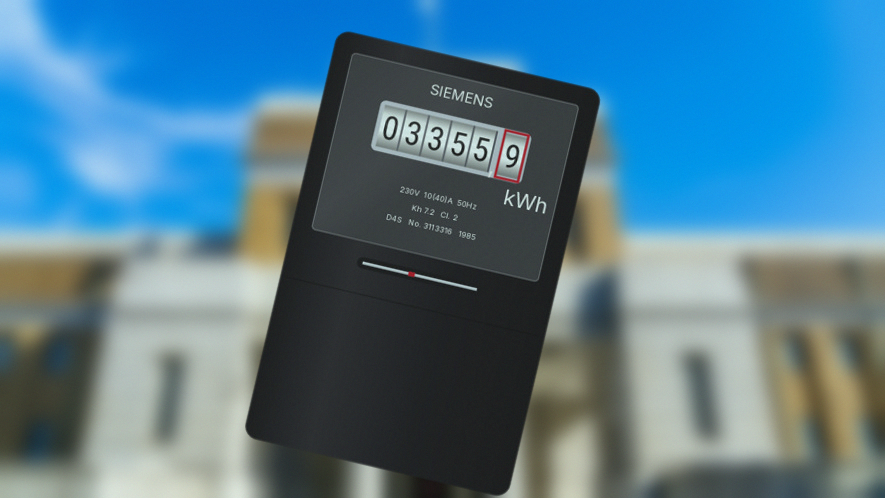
3355.9 kWh
